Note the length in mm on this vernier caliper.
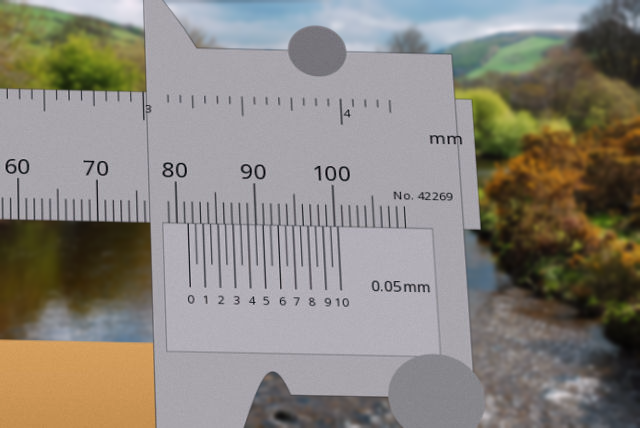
81.4 mm
